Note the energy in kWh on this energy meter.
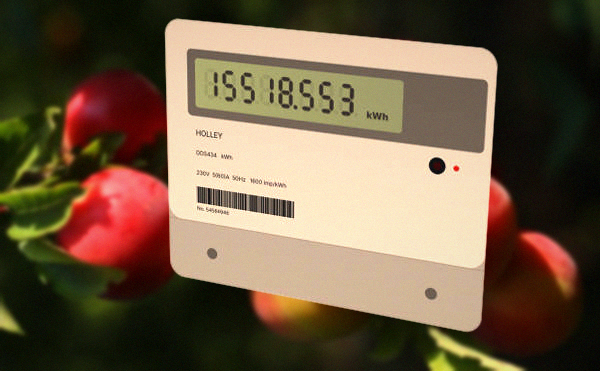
15518.553 kWh
